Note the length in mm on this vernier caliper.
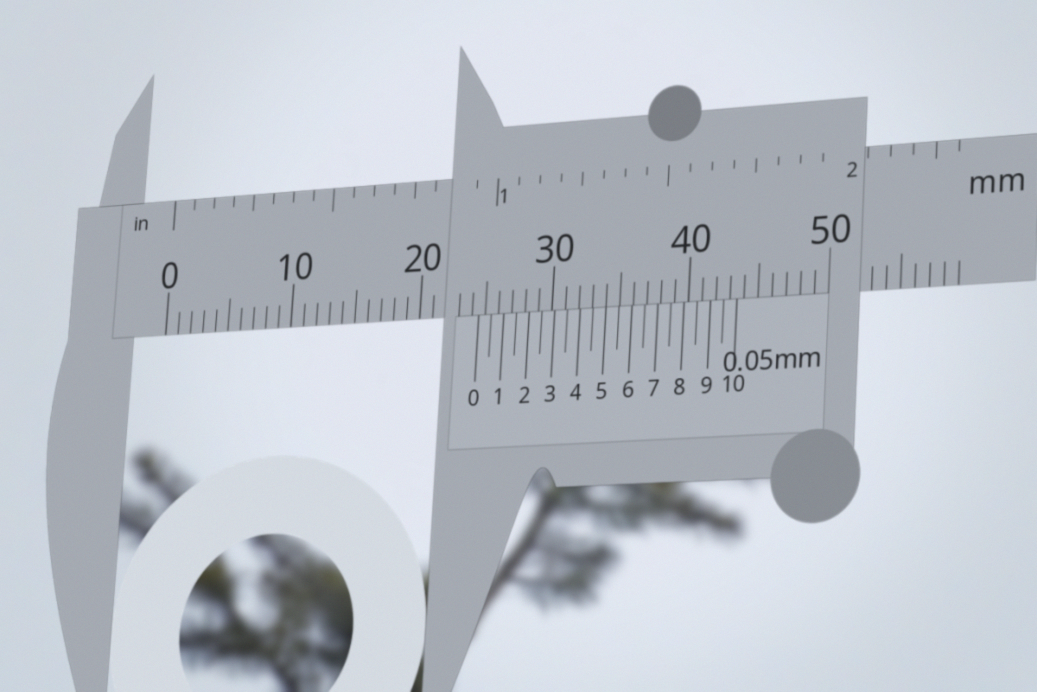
24.5 mm
